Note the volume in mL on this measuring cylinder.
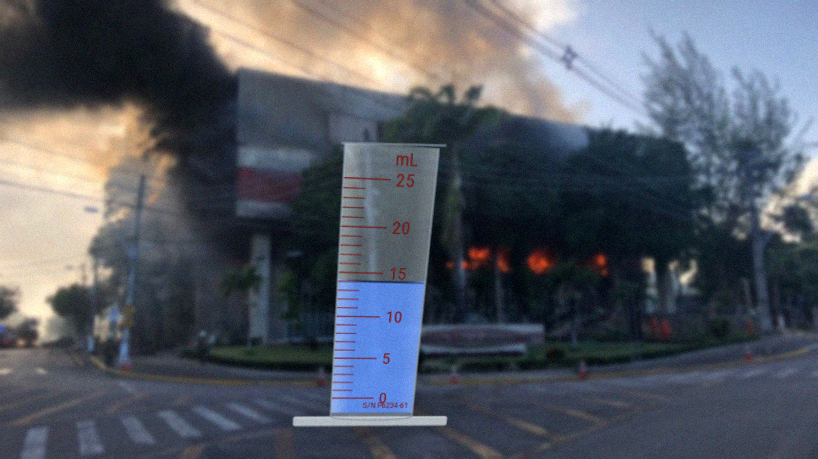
14 mL
